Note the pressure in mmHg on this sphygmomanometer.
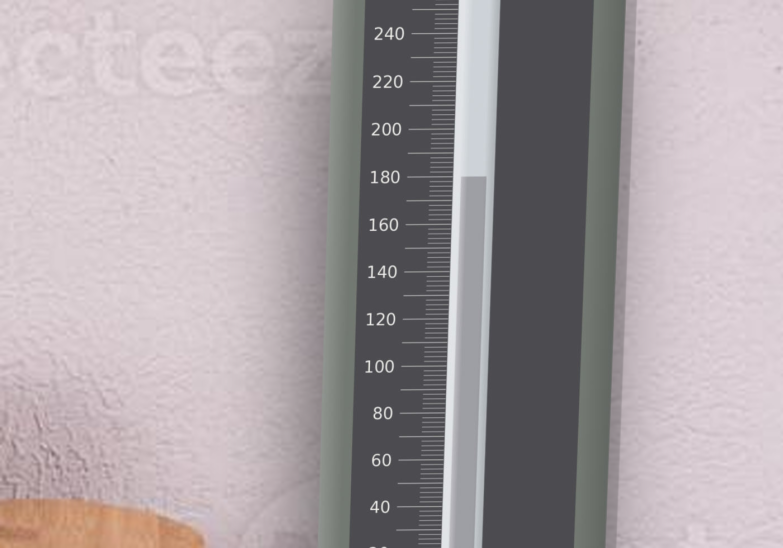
180 mmHg
